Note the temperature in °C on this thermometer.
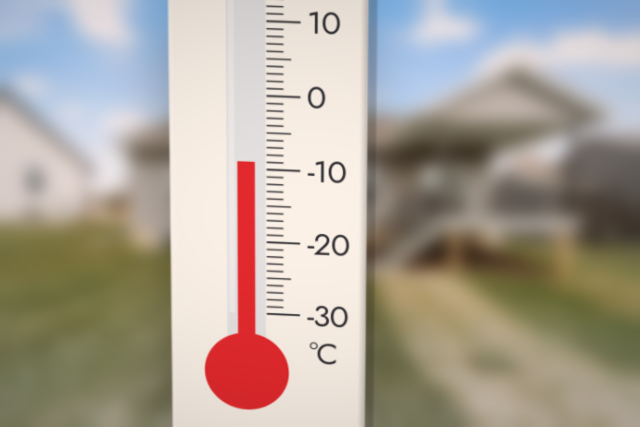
-9 °C
